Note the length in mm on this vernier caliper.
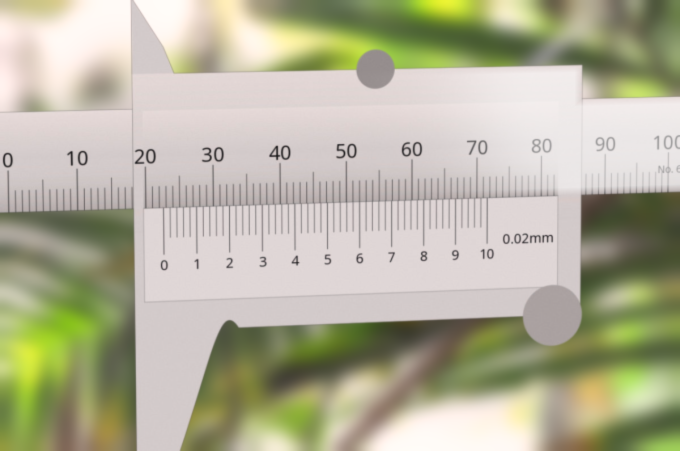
22.6 mm
